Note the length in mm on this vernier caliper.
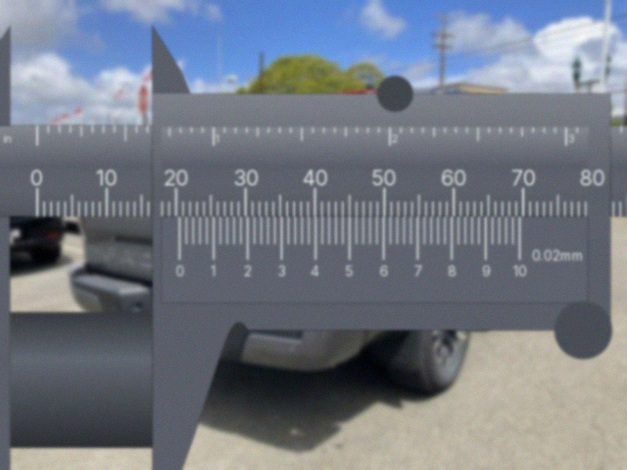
20.5 mm
